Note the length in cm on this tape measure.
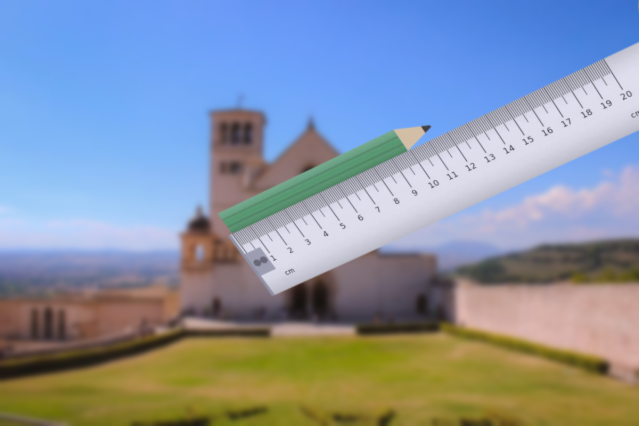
11.5 cm
